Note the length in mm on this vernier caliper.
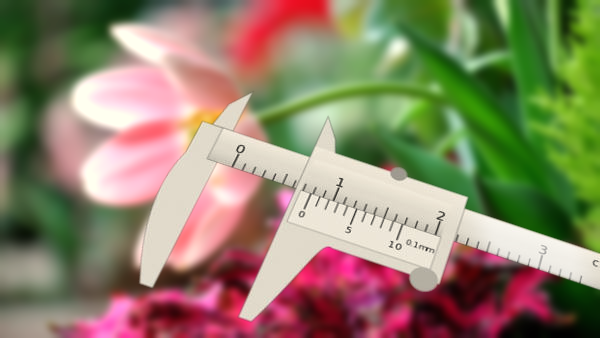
7.8 mm
